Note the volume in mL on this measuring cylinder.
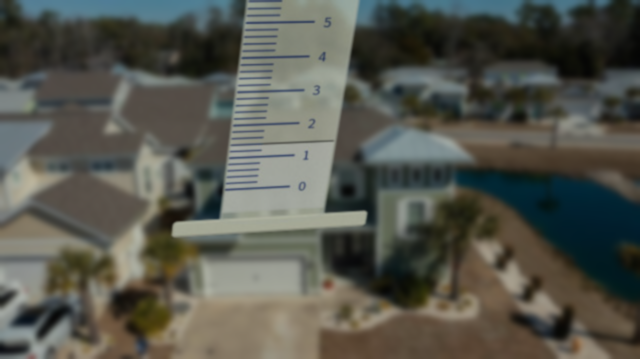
1.4 mL
